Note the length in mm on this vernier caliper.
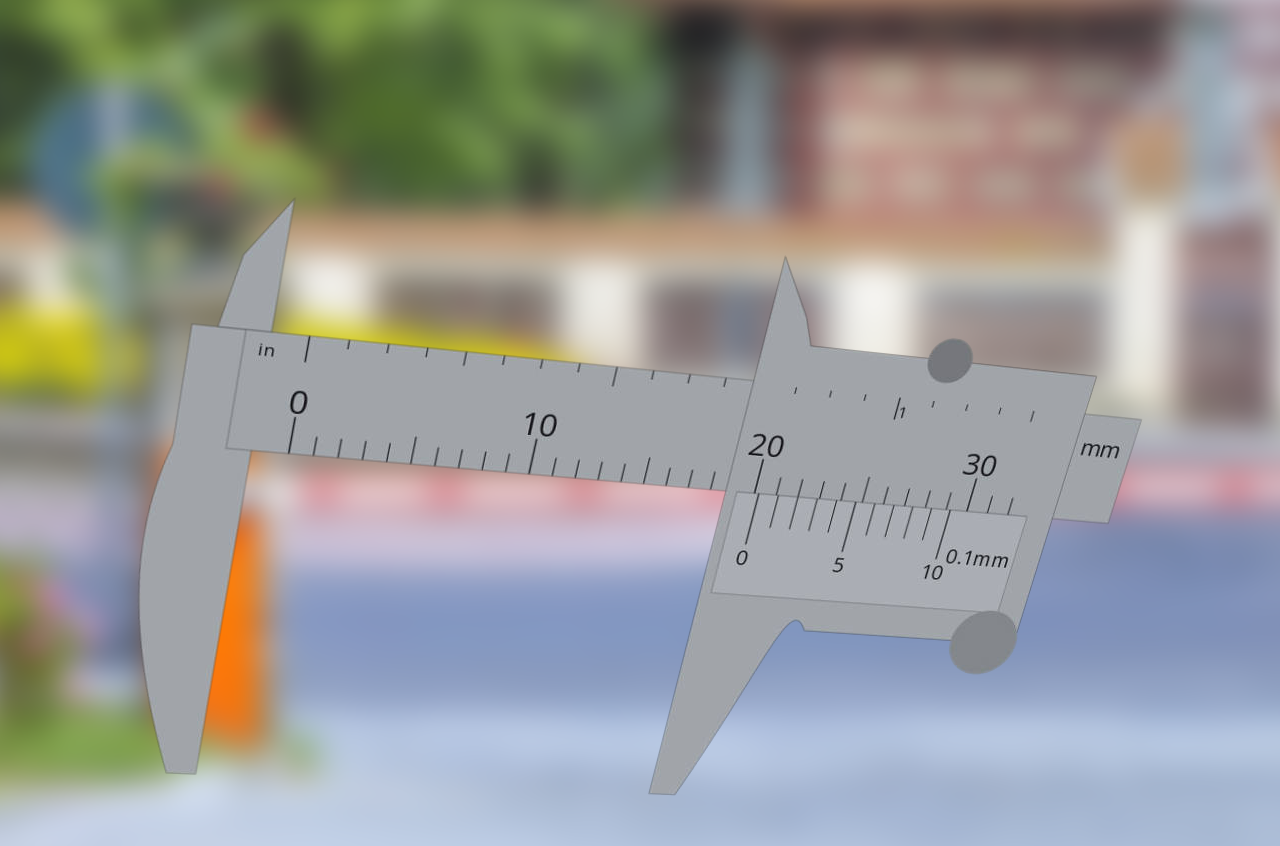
20.2 mm
